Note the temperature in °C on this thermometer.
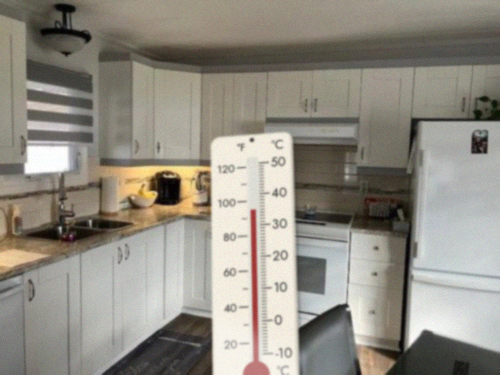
35 °C
